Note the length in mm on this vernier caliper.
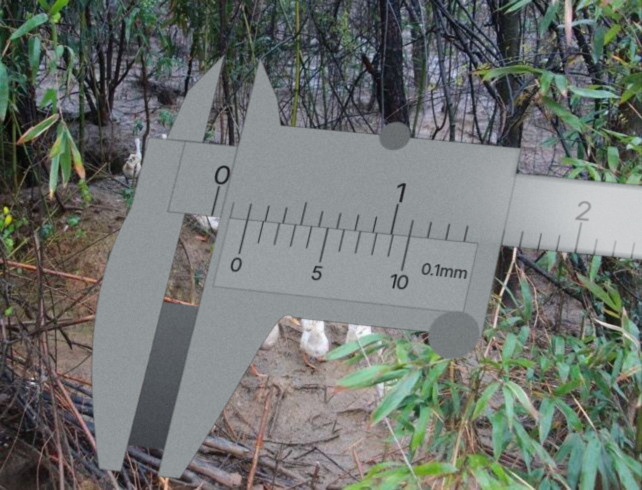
2.0 mm
